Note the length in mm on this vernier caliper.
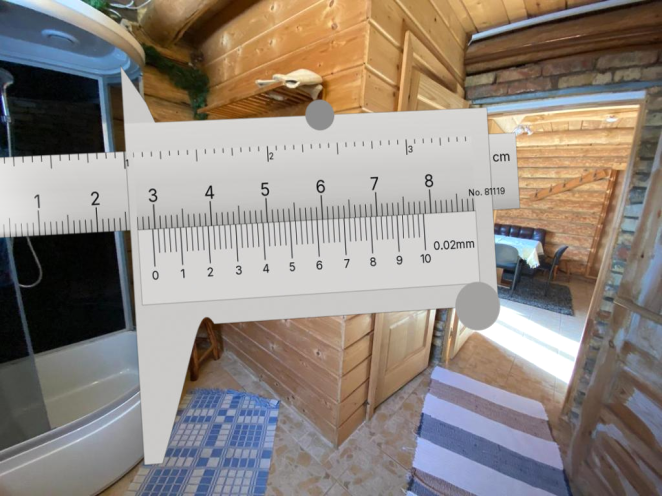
29.6 mm
